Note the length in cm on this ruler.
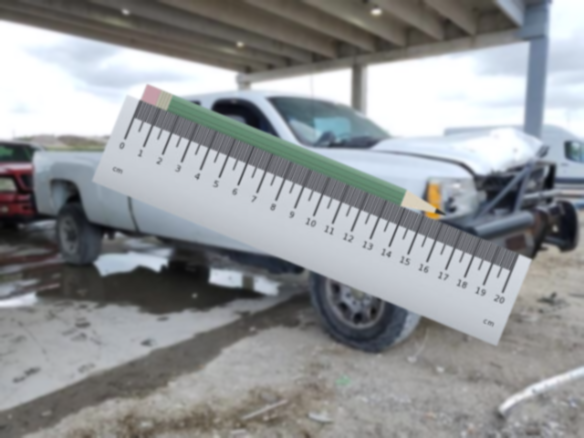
16 cm
